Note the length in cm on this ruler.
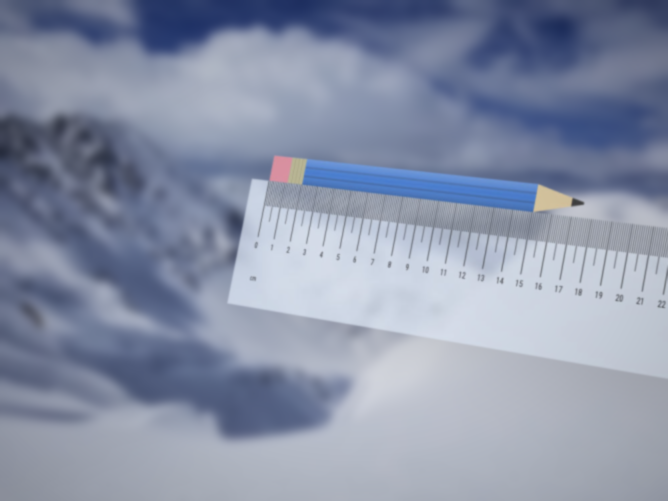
17.5 cm
